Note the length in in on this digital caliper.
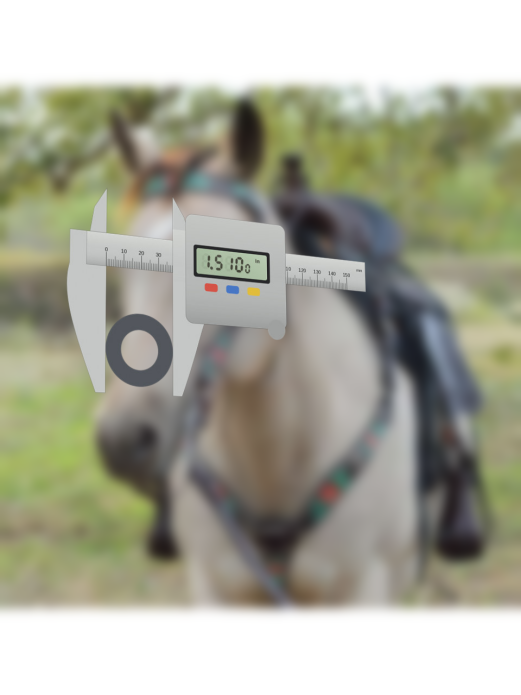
1.5100 in
